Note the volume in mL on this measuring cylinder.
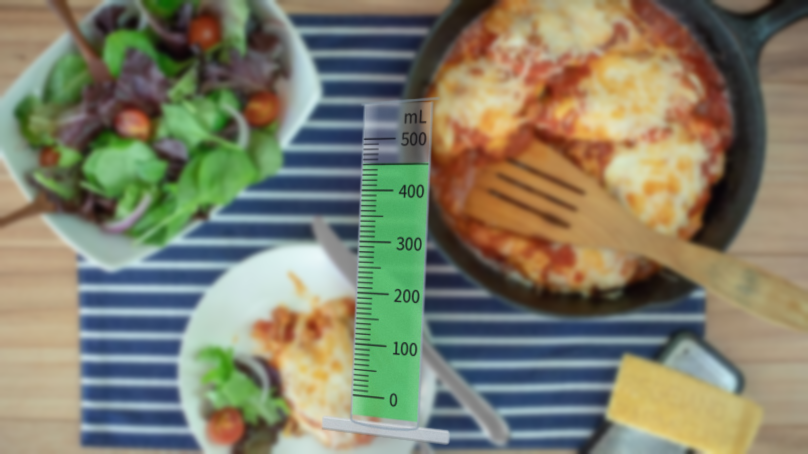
450 mL
